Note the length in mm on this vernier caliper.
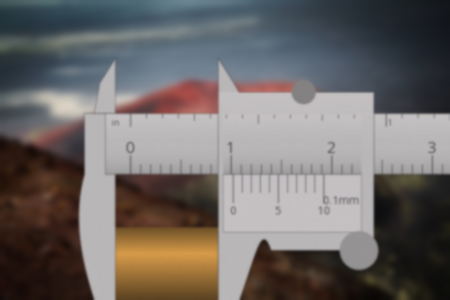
10.2 mm
